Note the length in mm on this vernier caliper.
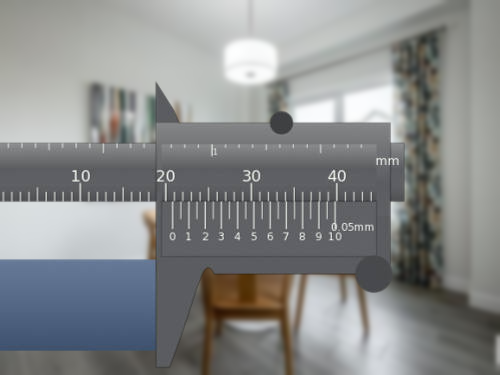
20.8 mm
